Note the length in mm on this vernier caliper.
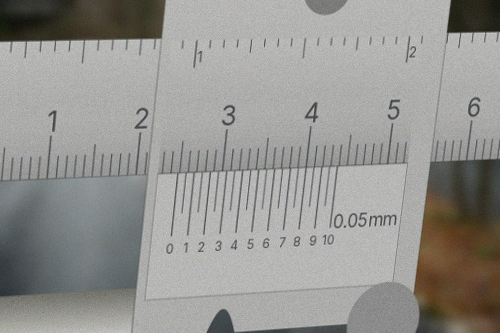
24.8 mm
